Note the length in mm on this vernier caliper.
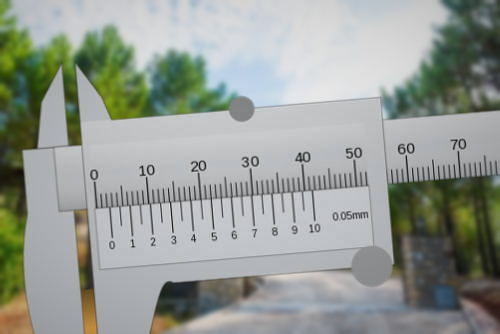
2.5 mm
